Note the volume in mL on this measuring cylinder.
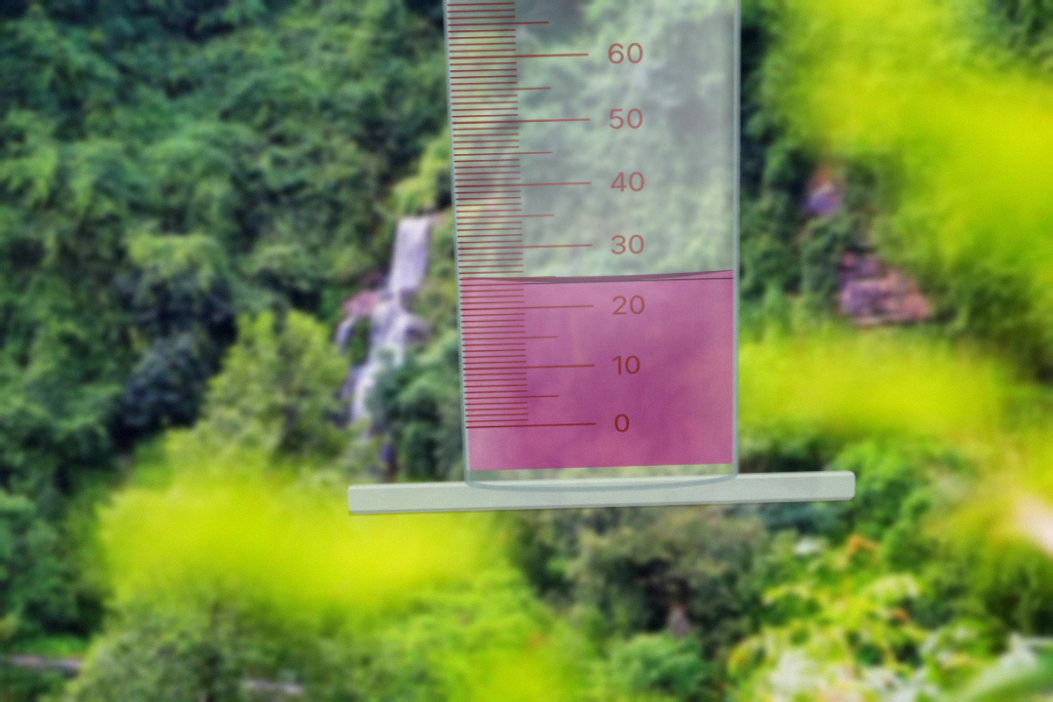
24 mL
